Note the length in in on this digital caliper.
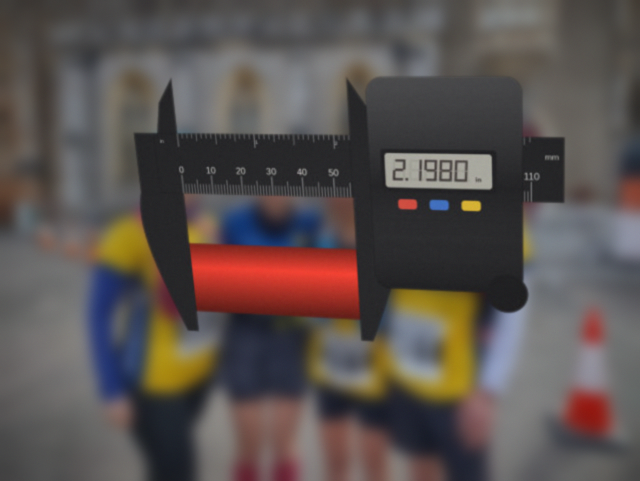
2.1980 in
